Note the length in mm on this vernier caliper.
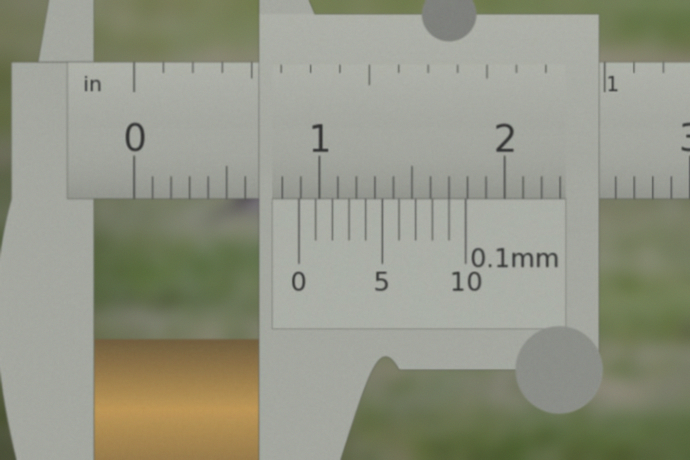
8.9 mm
